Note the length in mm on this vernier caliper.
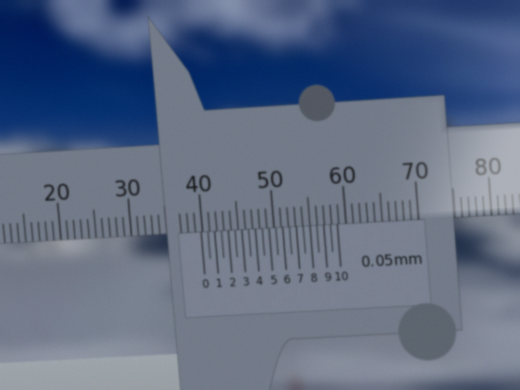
39.8 mm
